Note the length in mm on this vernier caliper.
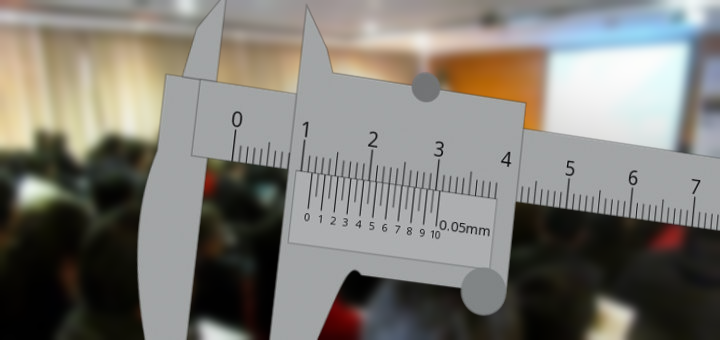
11.6 mm
